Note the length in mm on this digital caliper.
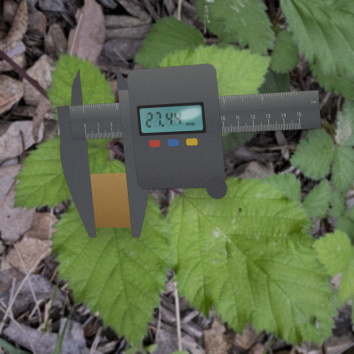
27.44 mm
